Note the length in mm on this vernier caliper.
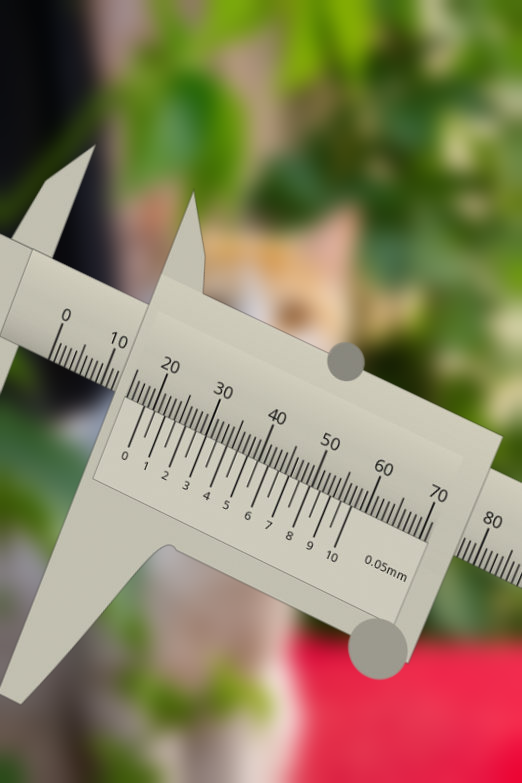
18.4 mm
